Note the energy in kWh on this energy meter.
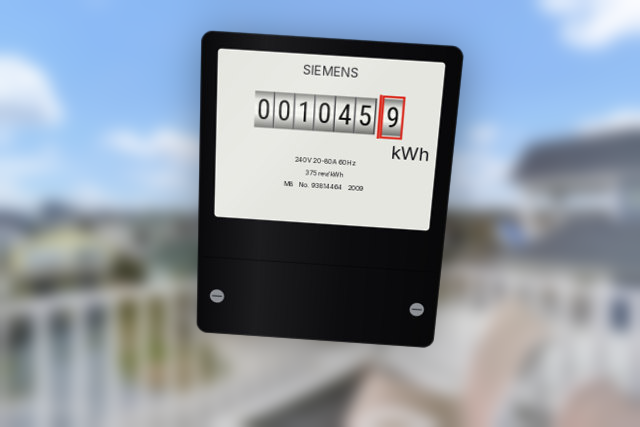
1045.9 kWh
